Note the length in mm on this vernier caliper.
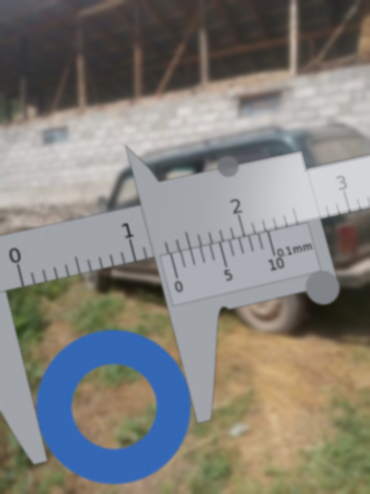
13.2 mm
